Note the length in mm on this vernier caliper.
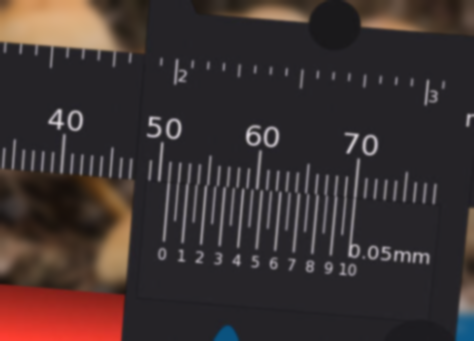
51.0 mm
